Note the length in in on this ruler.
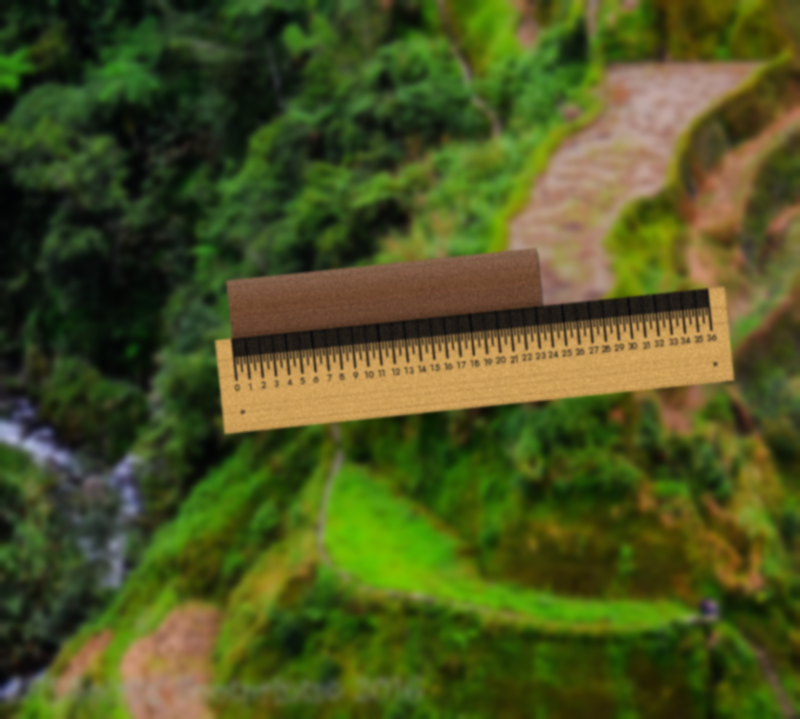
23.5 in
